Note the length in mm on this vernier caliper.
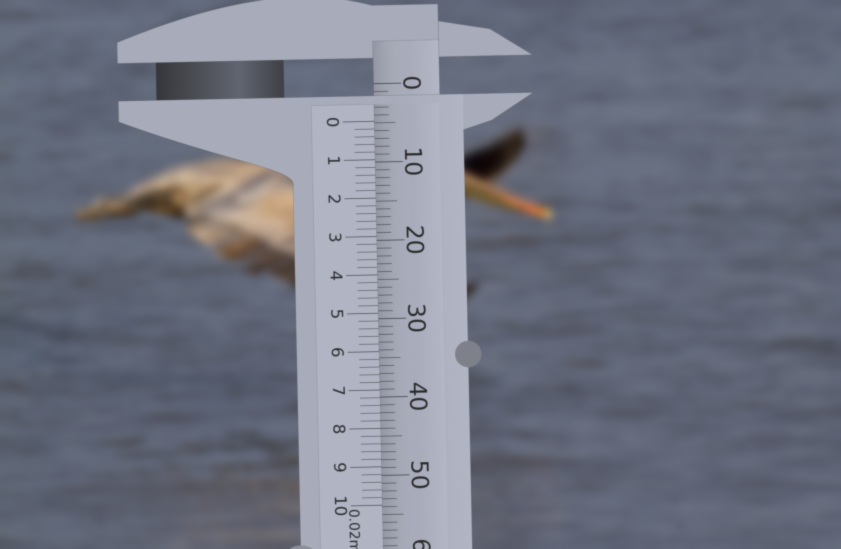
4.8 mm
